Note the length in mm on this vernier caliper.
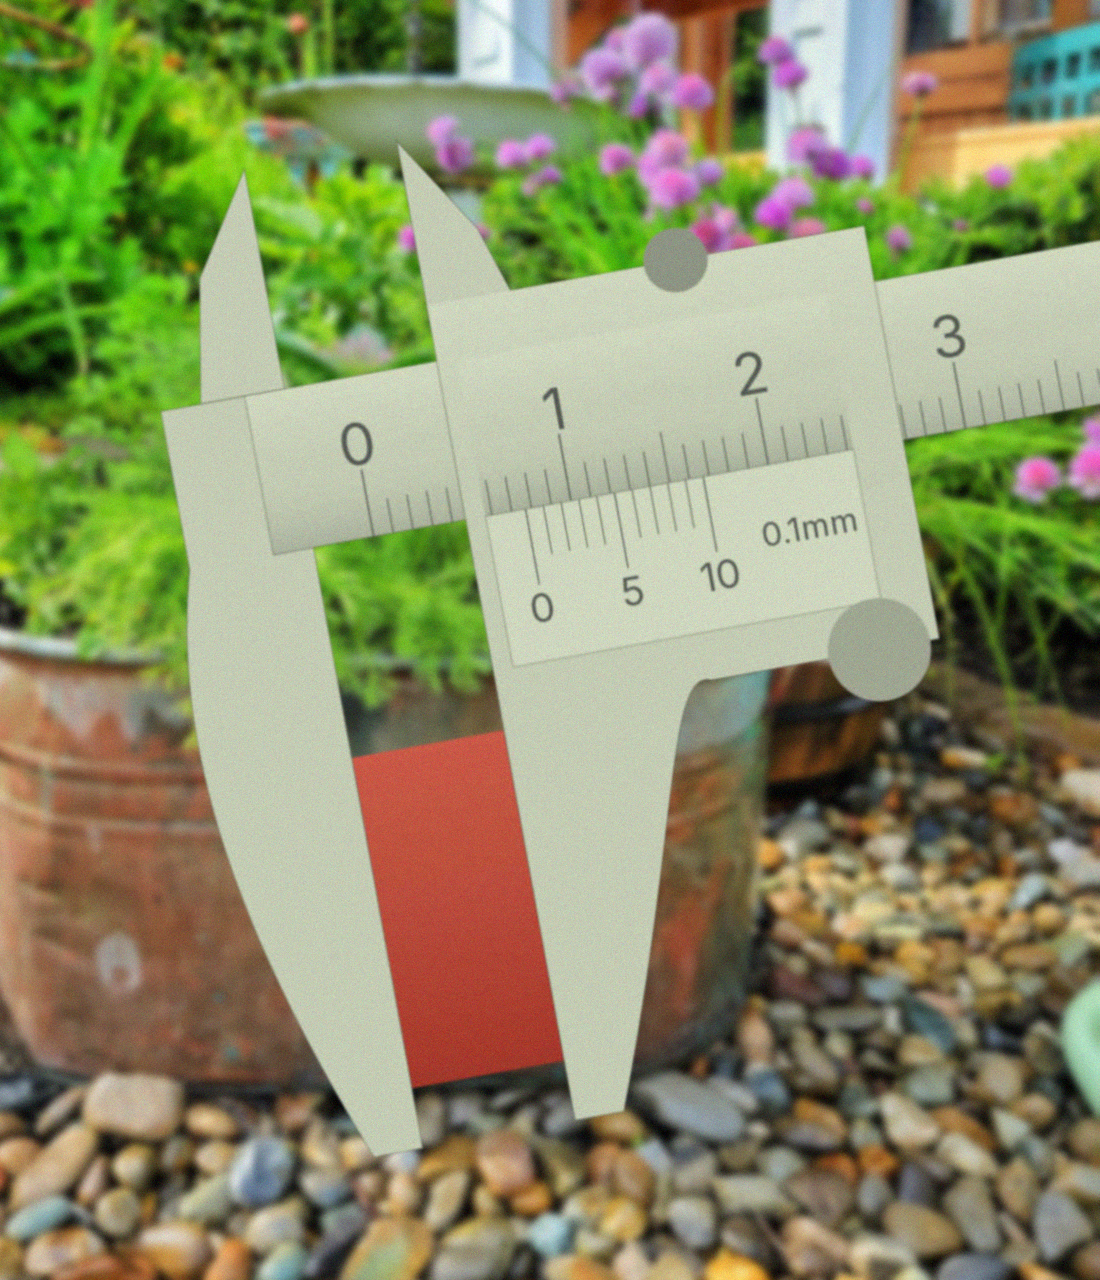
7.7 mm
